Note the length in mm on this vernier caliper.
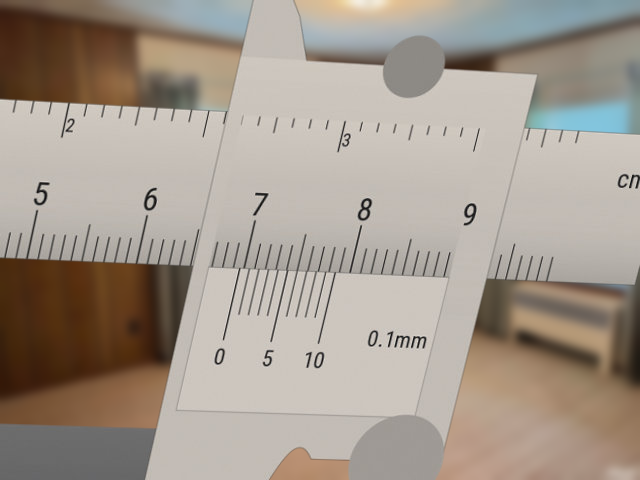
69.6 mm
